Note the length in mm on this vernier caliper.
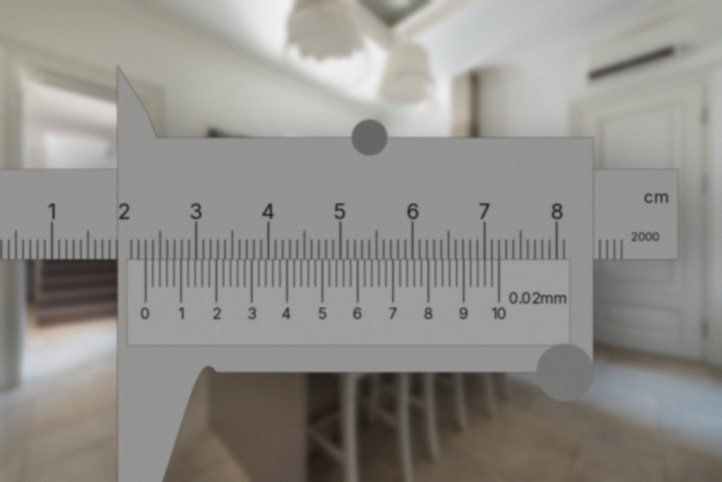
23.0 mm
